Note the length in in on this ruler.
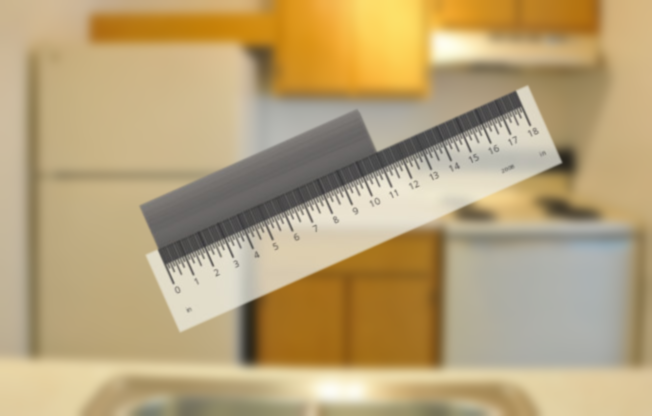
11 in
